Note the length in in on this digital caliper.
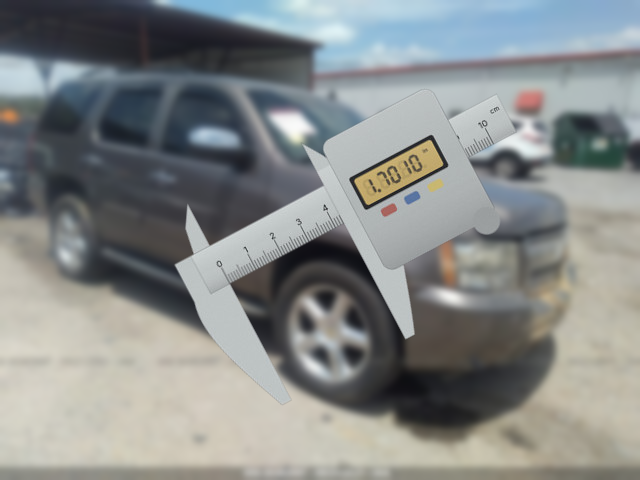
1.7010 in
